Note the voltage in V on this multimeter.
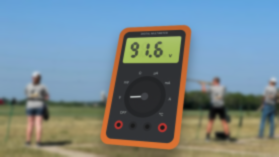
91.6 V
